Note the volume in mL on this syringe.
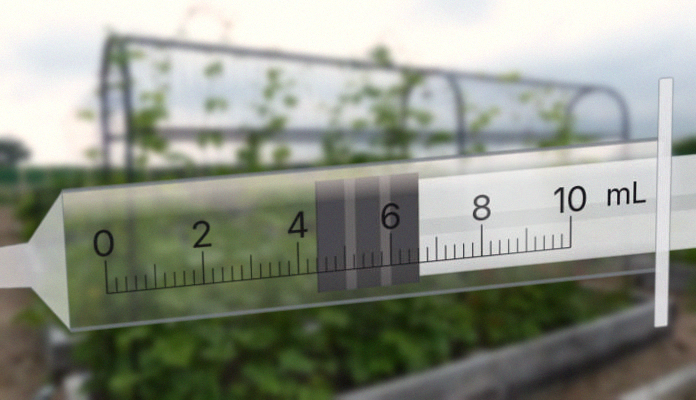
4.4 mL
